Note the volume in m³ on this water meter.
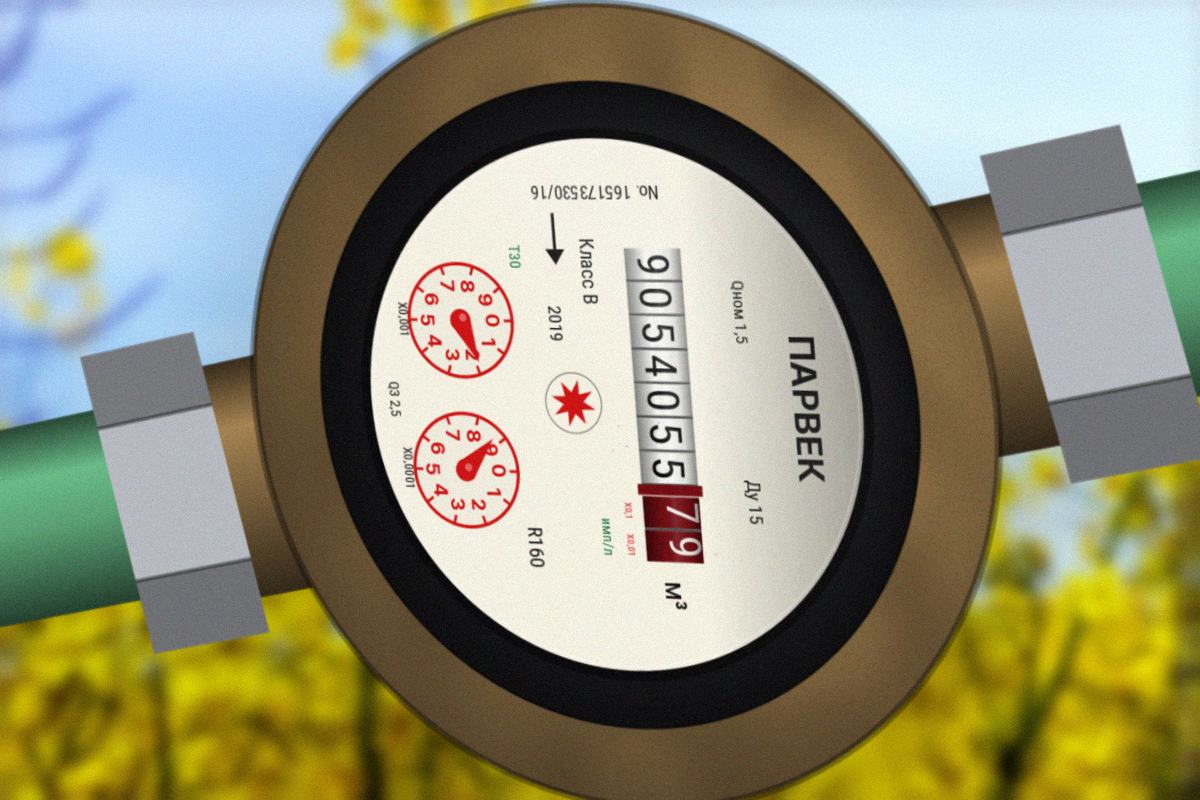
9054055.7918 m³
